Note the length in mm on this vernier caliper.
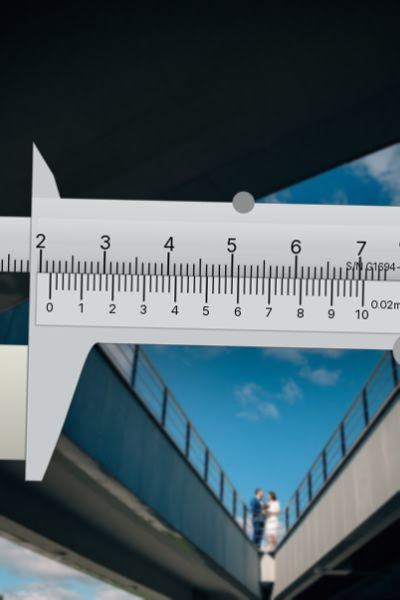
21.6 mm
